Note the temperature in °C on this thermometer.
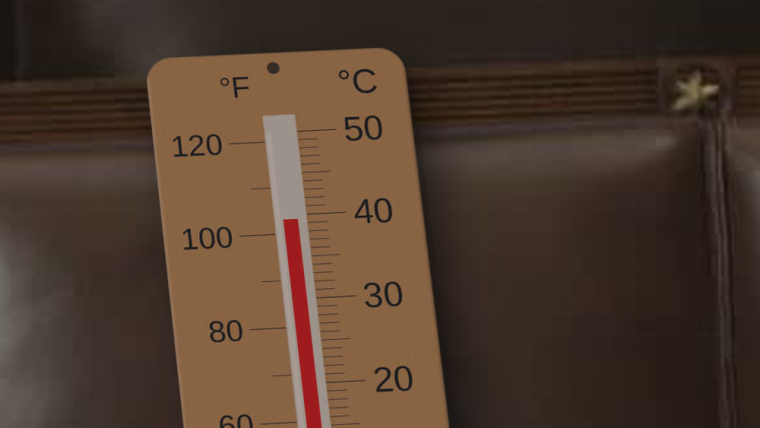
39.5 °C
